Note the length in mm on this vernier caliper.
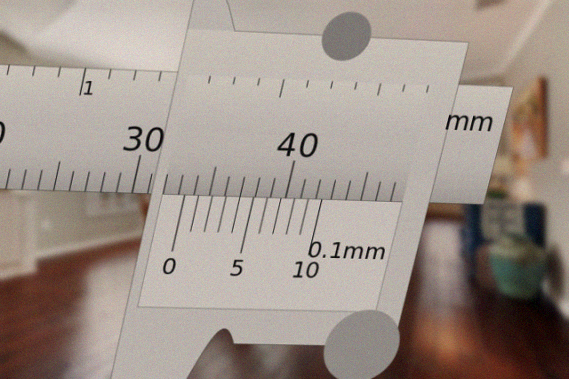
33.4 mm
